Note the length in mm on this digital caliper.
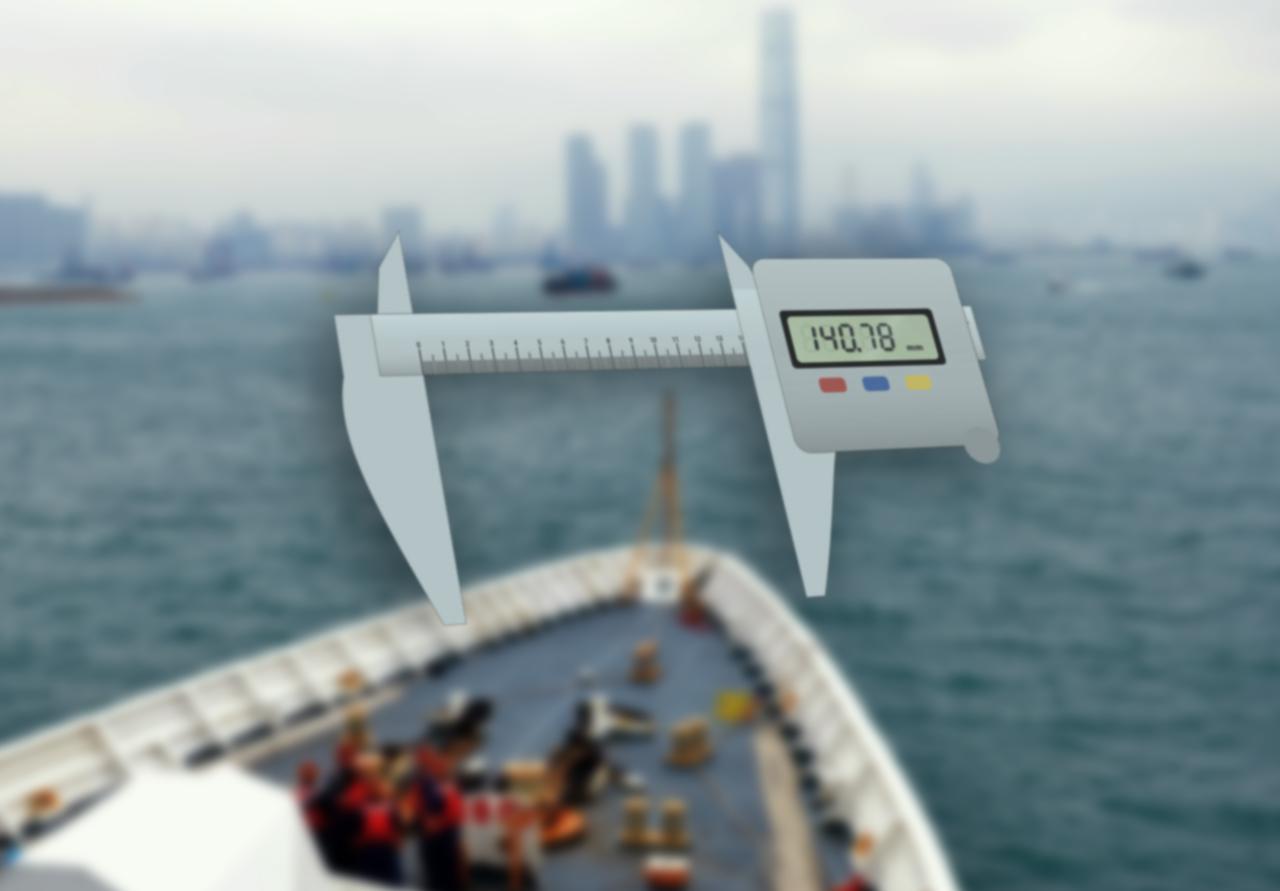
140.78 mm
